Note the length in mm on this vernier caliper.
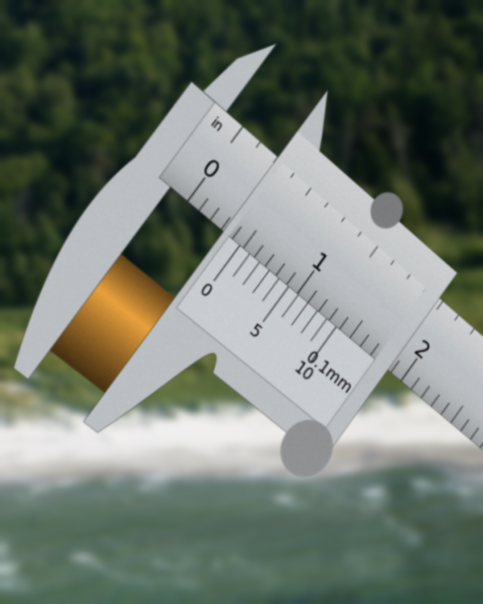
4.7 mm
